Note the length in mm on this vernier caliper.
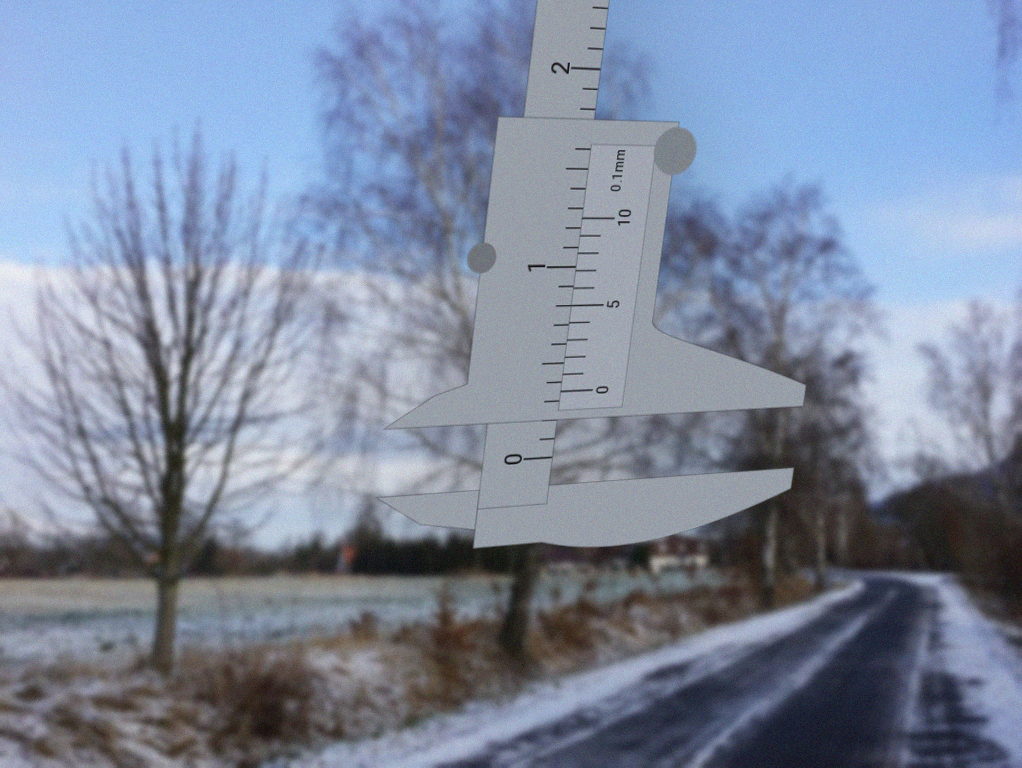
3.5 mm
